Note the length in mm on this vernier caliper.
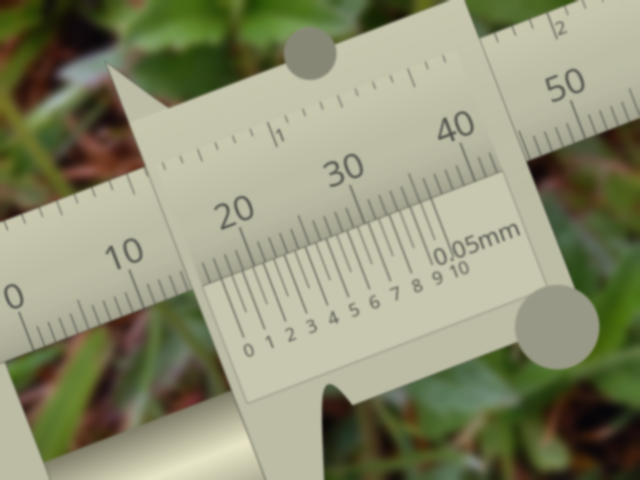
17.0 mm
